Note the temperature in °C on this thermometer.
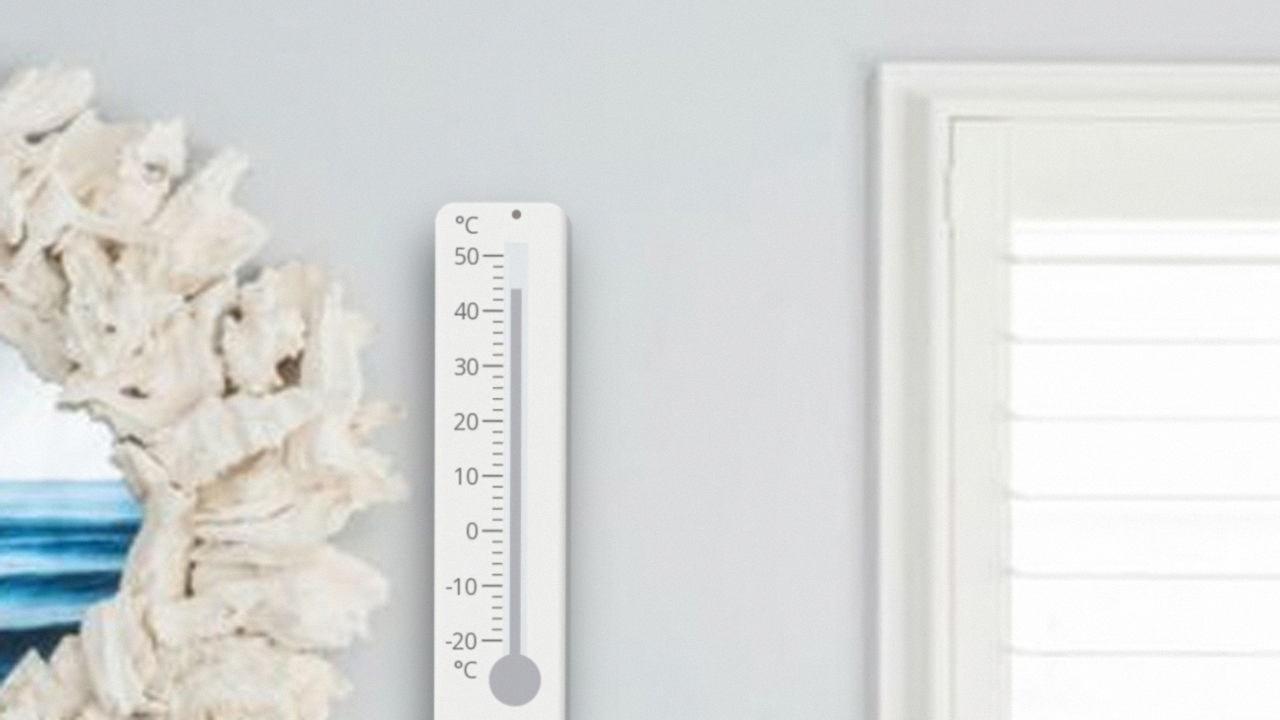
44 °C
